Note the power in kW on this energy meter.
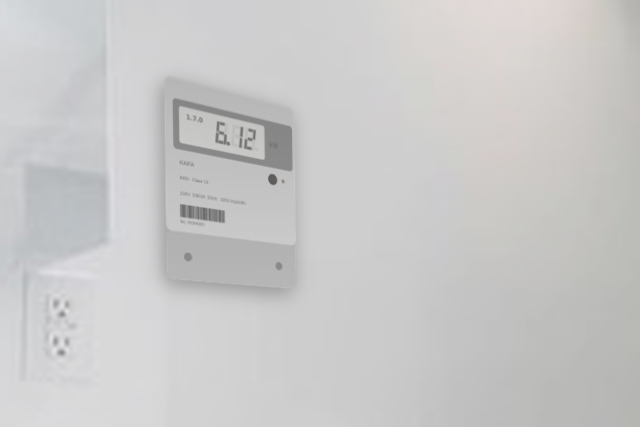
6.12 kW
